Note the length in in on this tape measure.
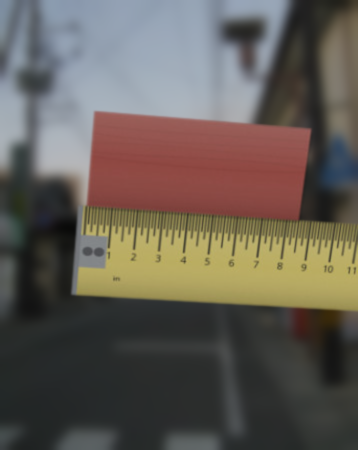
8.5 in
